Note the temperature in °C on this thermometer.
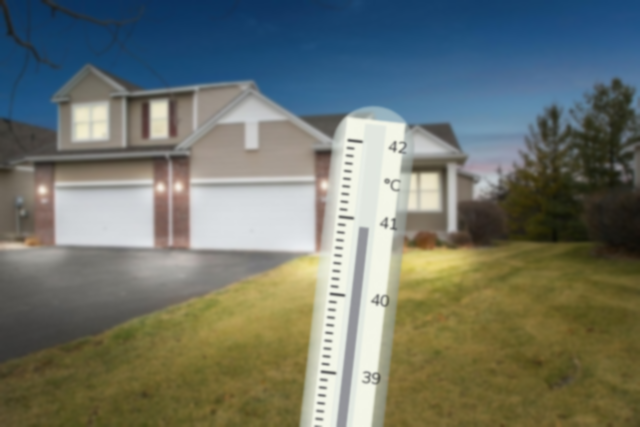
40.9 °C
